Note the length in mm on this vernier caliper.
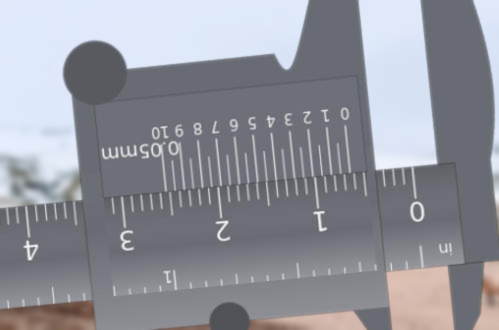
6.4 mm
